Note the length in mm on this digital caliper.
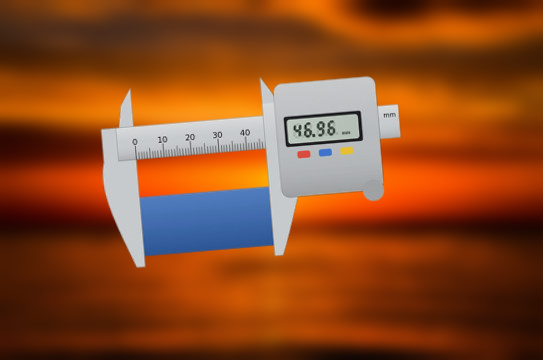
46.96 mm
